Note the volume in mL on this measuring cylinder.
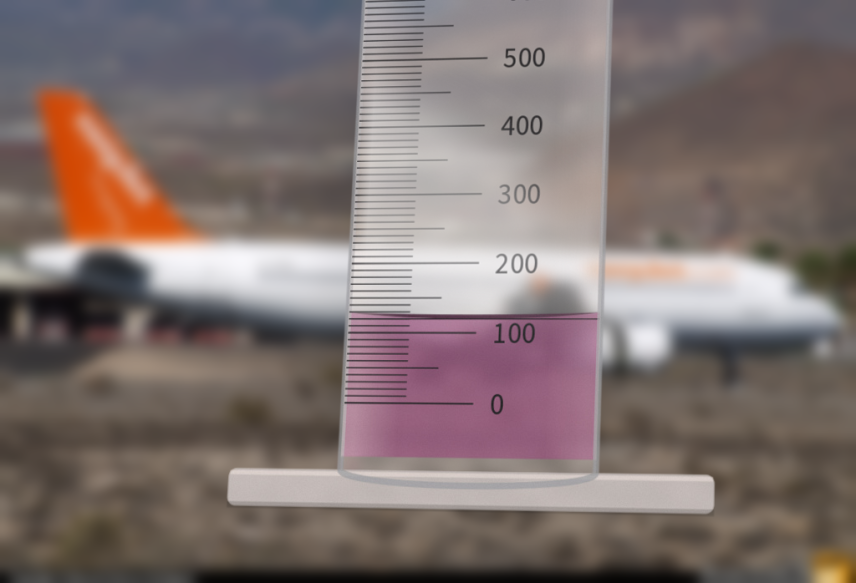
120 mL
